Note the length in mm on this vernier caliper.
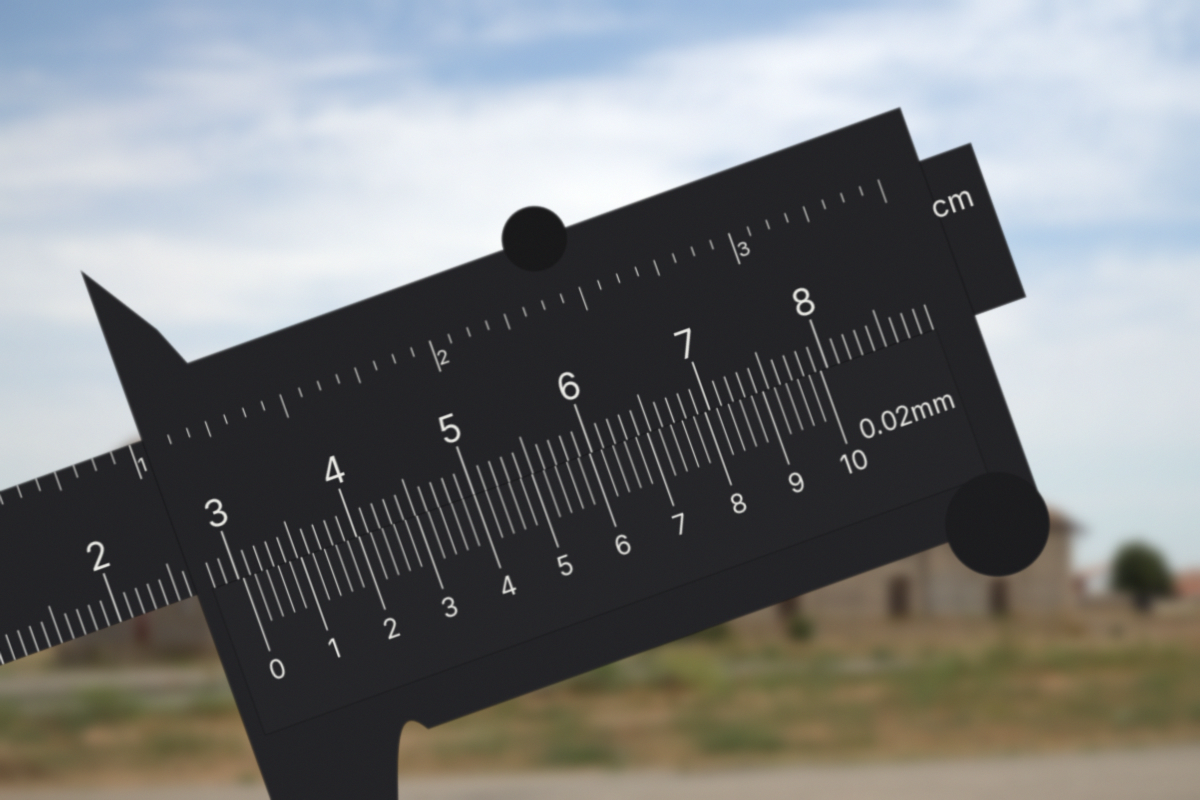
30.4 mm
